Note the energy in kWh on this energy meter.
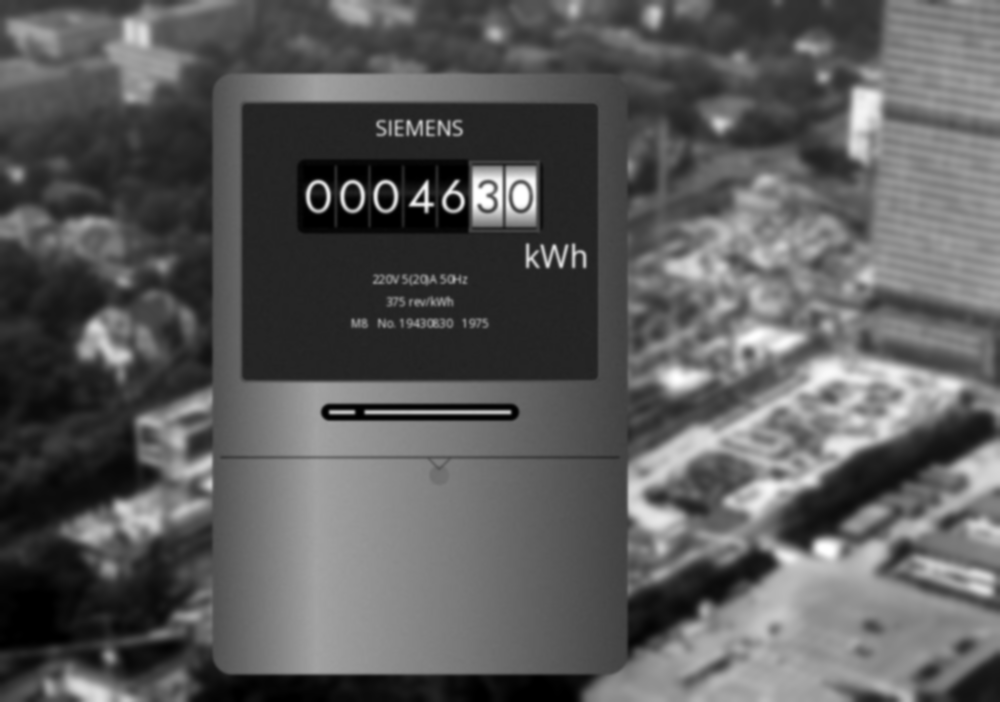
46.30 kWh
